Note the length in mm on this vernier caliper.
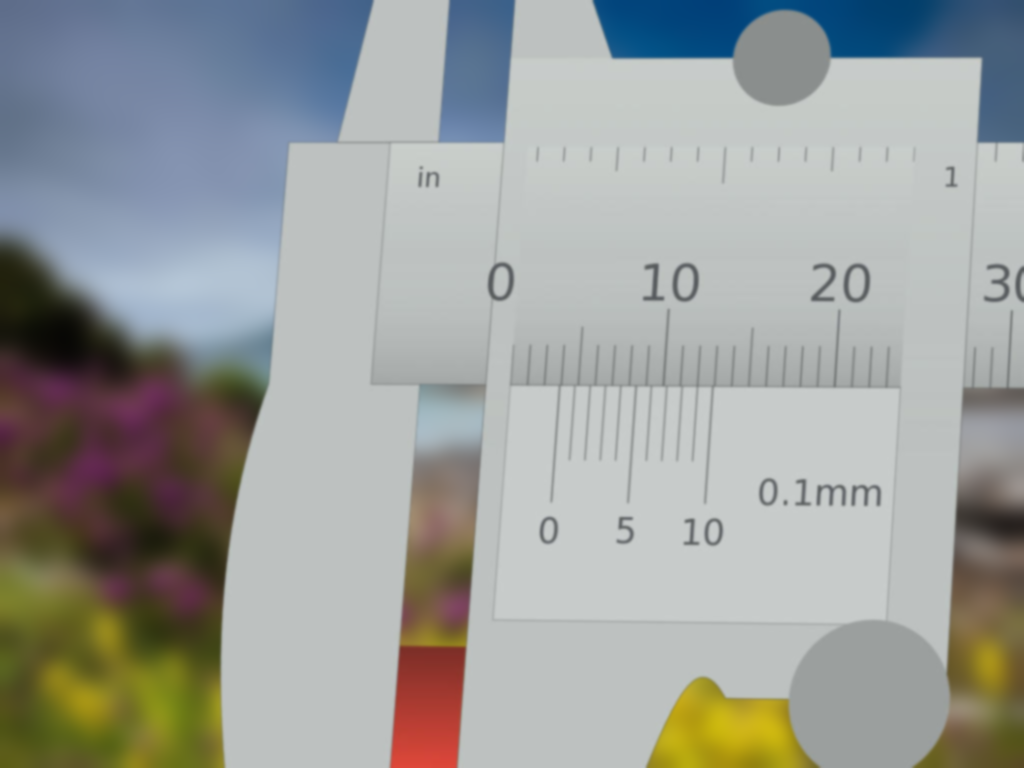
3.9 mm
